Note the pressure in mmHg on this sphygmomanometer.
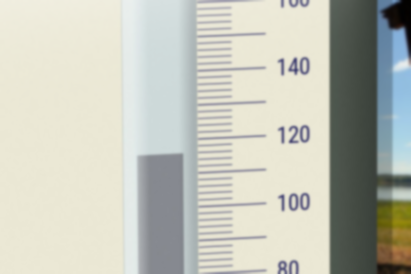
116 mmHg
